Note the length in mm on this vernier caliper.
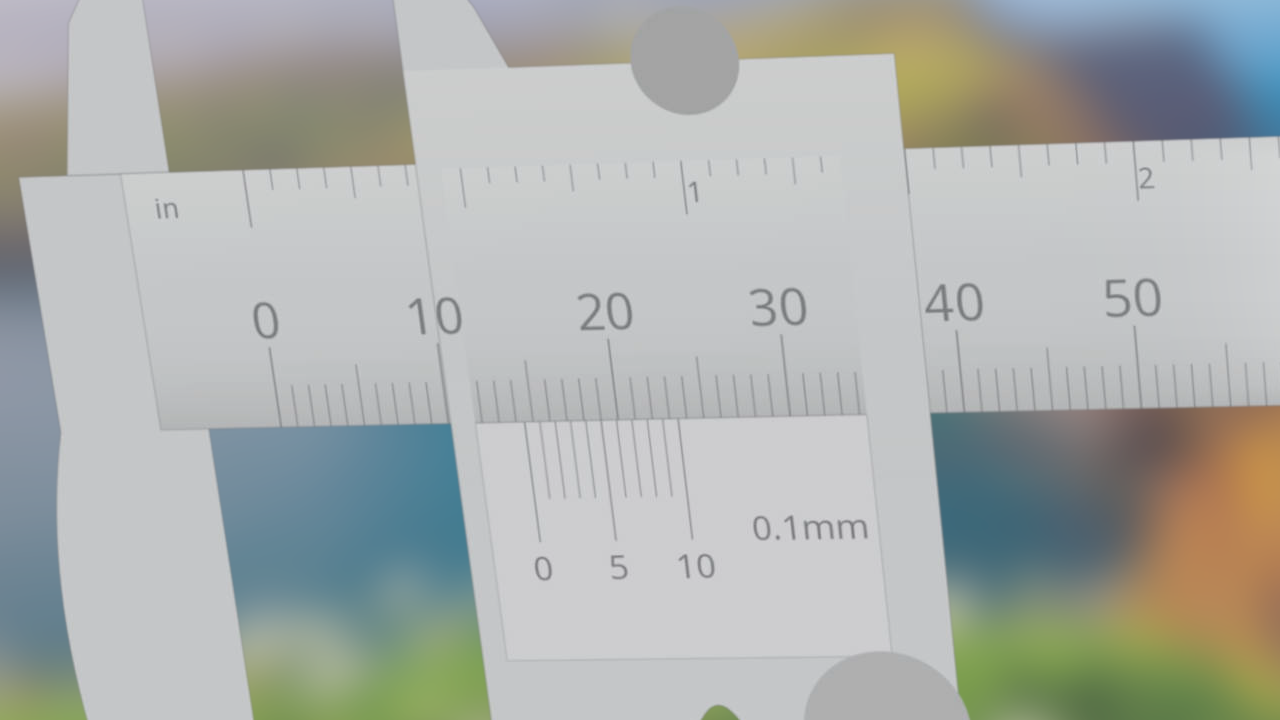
14.5 mm
